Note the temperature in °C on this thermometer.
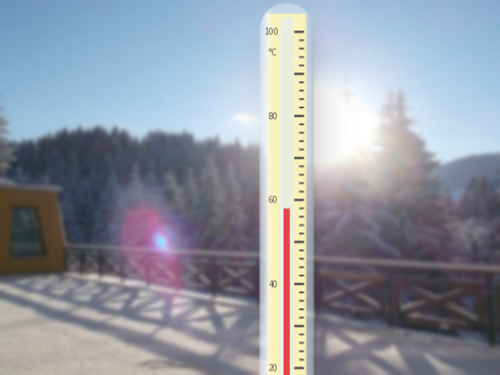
58 °C
